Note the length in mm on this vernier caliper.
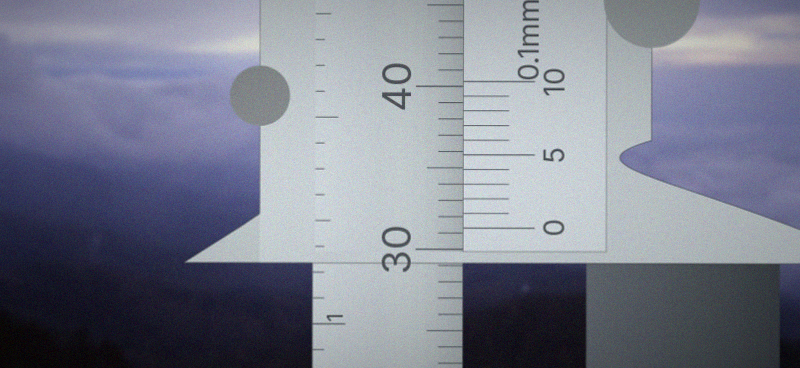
31.3 mm
